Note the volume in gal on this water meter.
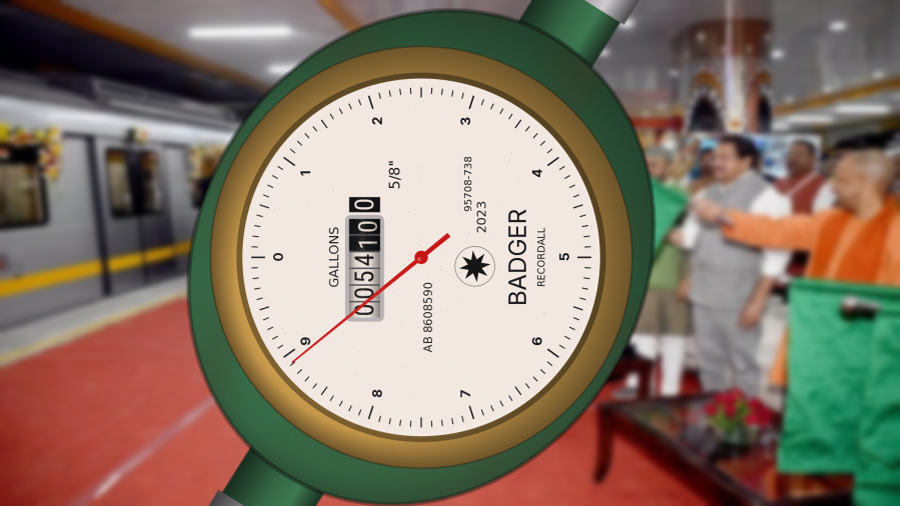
54098.9 gal
